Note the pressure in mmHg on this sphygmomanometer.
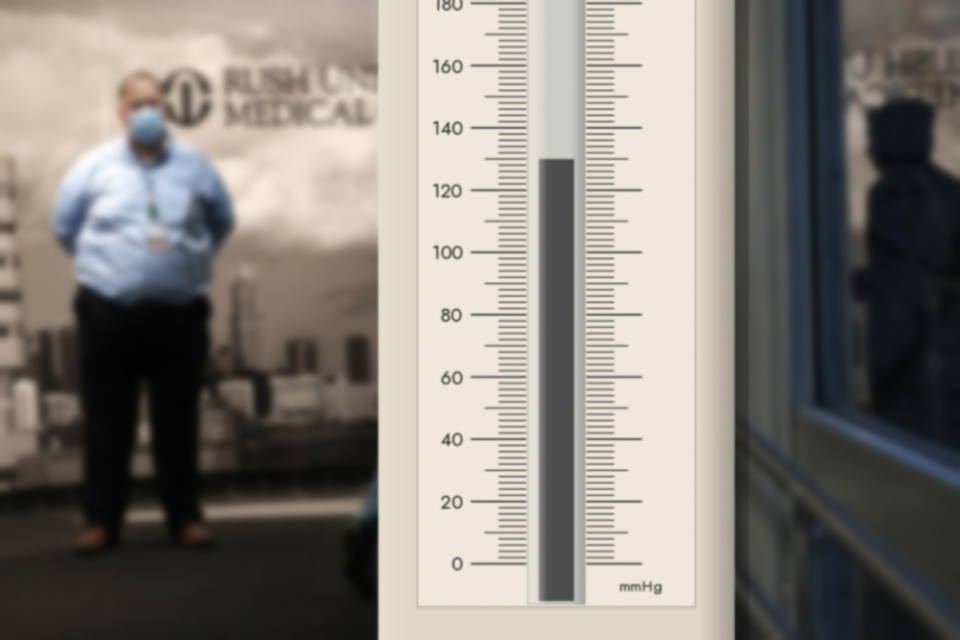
130 mmHg
